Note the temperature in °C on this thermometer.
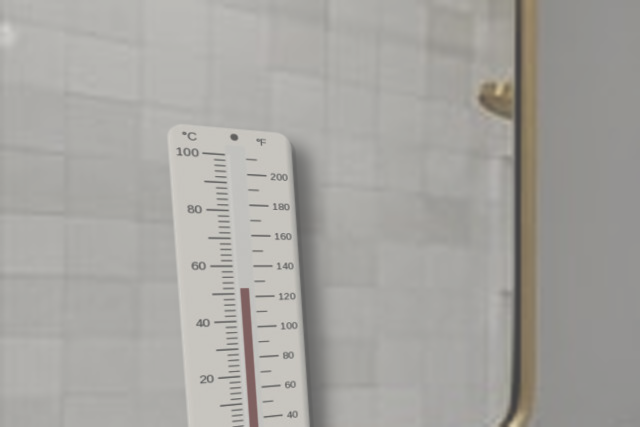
52 °C
